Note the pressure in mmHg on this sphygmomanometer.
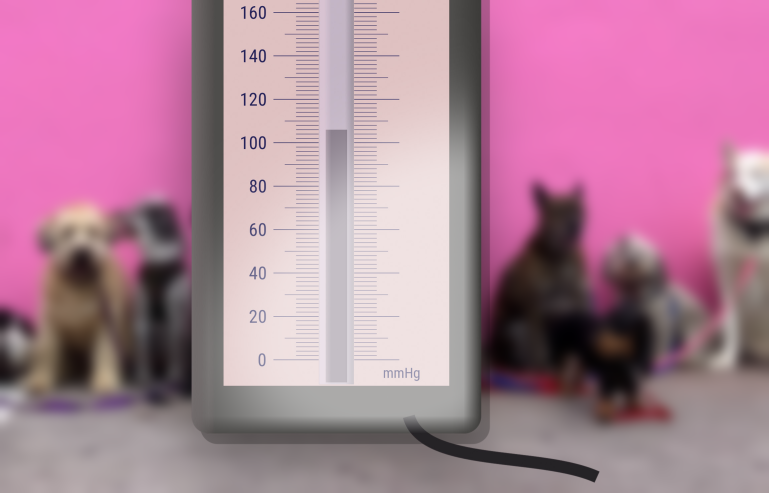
106 mmHg
